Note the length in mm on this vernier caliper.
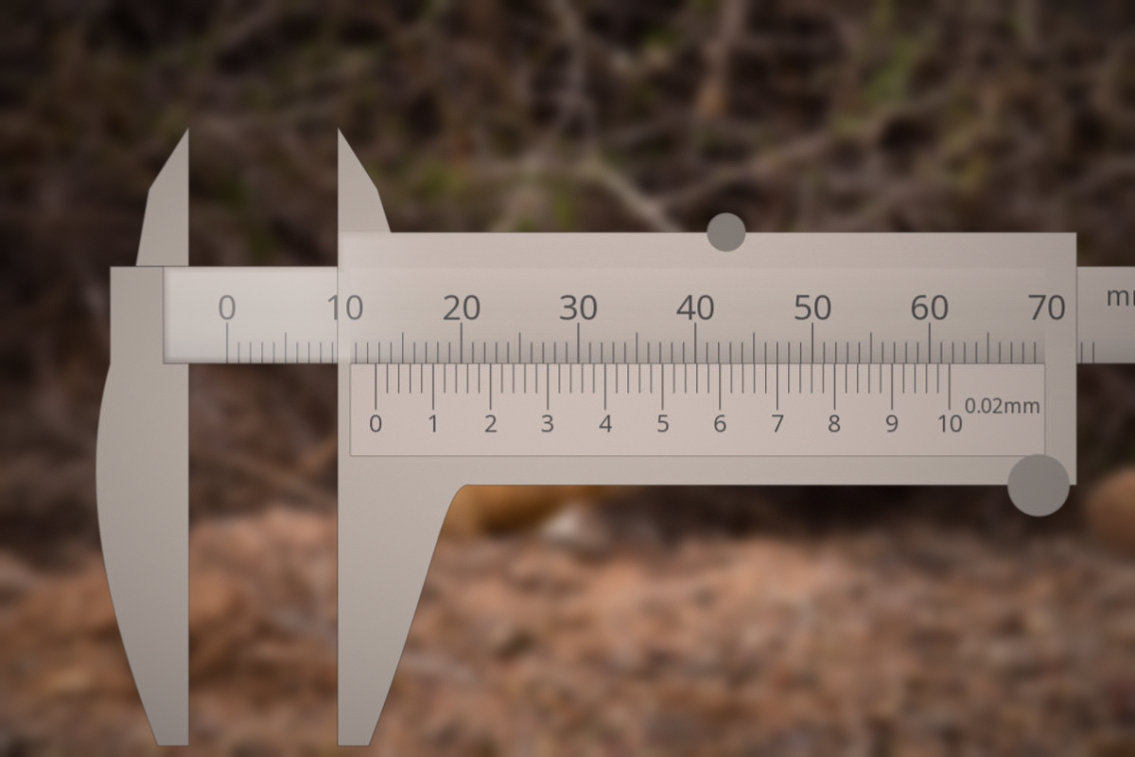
12.7 mm
